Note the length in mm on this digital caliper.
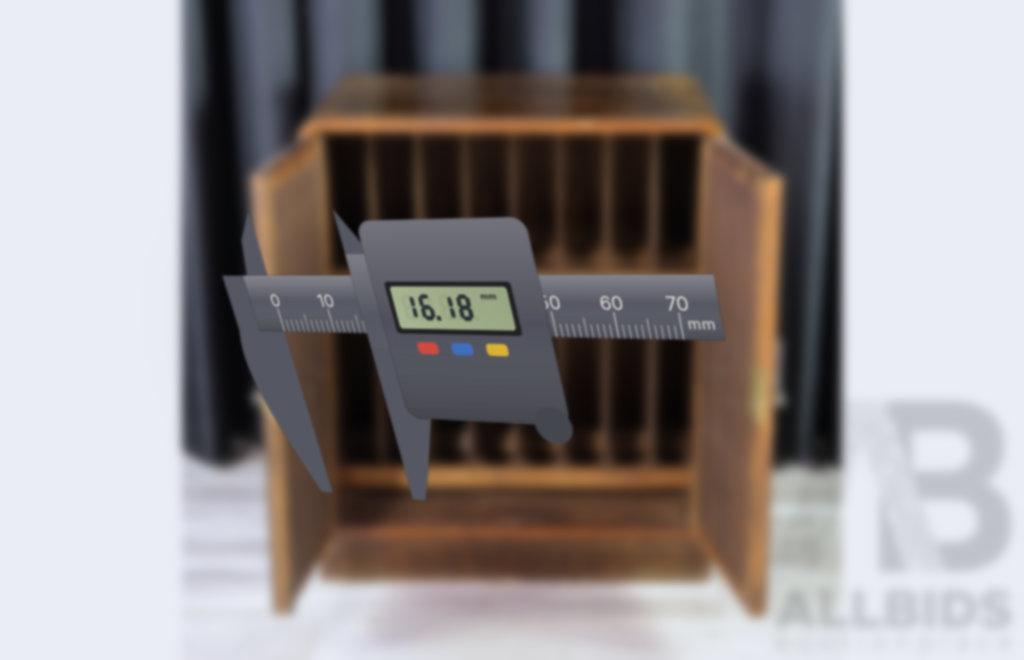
16.18 mm
